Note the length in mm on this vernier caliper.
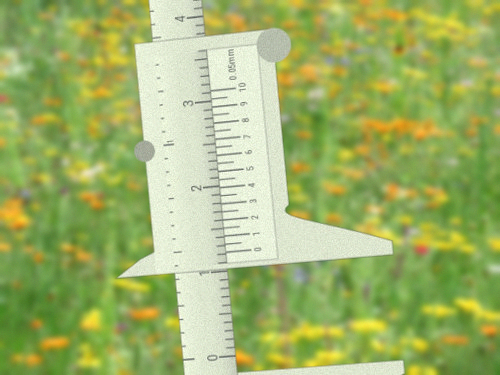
12.2 mm
